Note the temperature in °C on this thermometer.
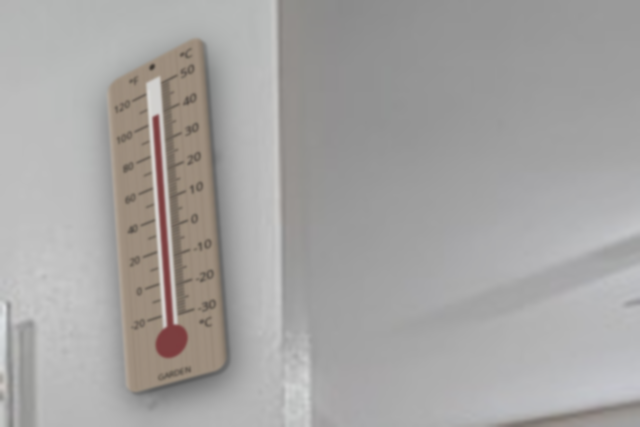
40 °C
